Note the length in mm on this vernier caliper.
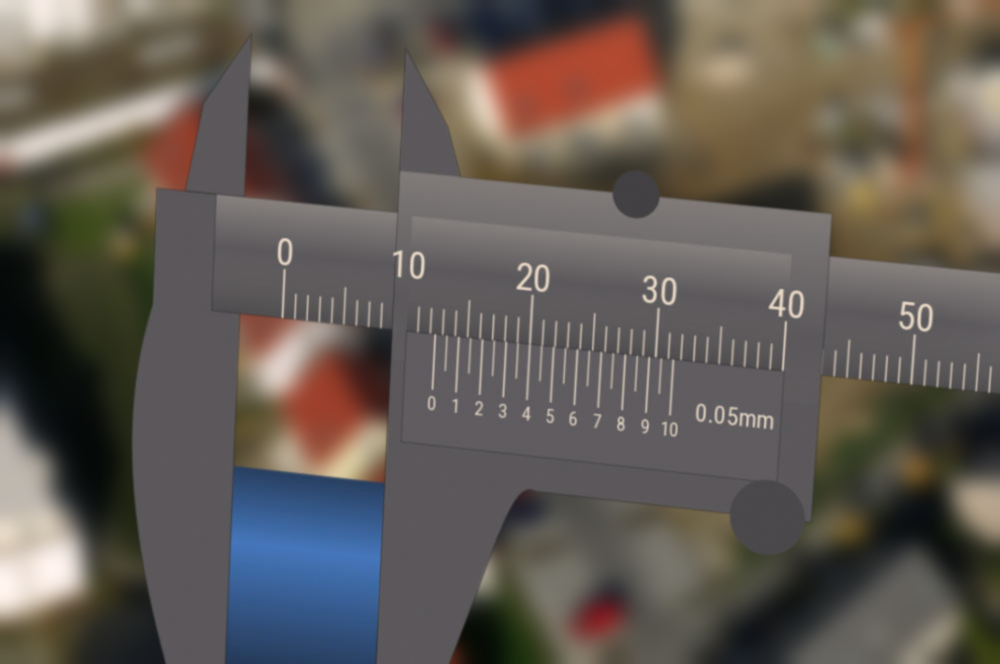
12.4 mm
